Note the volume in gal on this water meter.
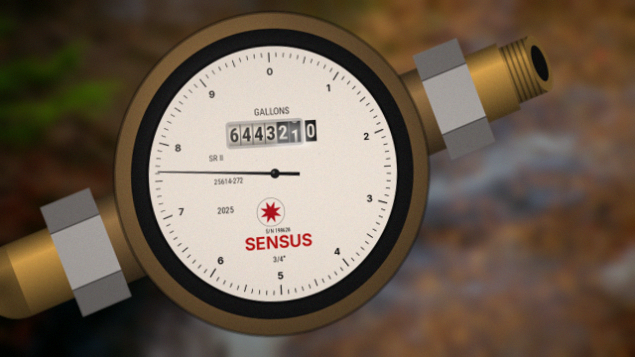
6443207.6 gal
